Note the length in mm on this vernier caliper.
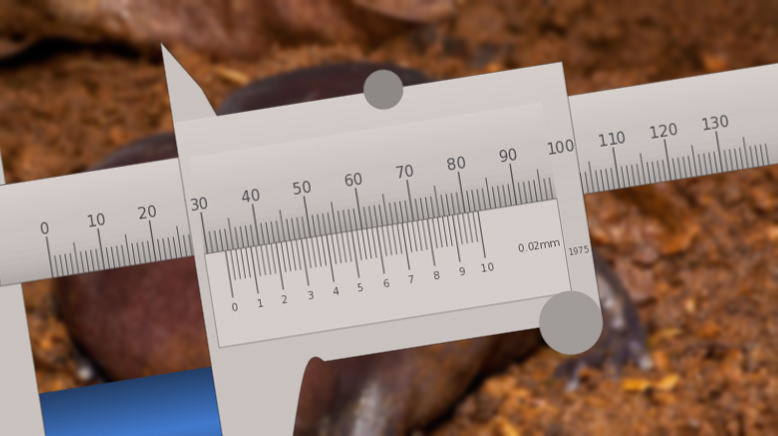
33.5 mm
